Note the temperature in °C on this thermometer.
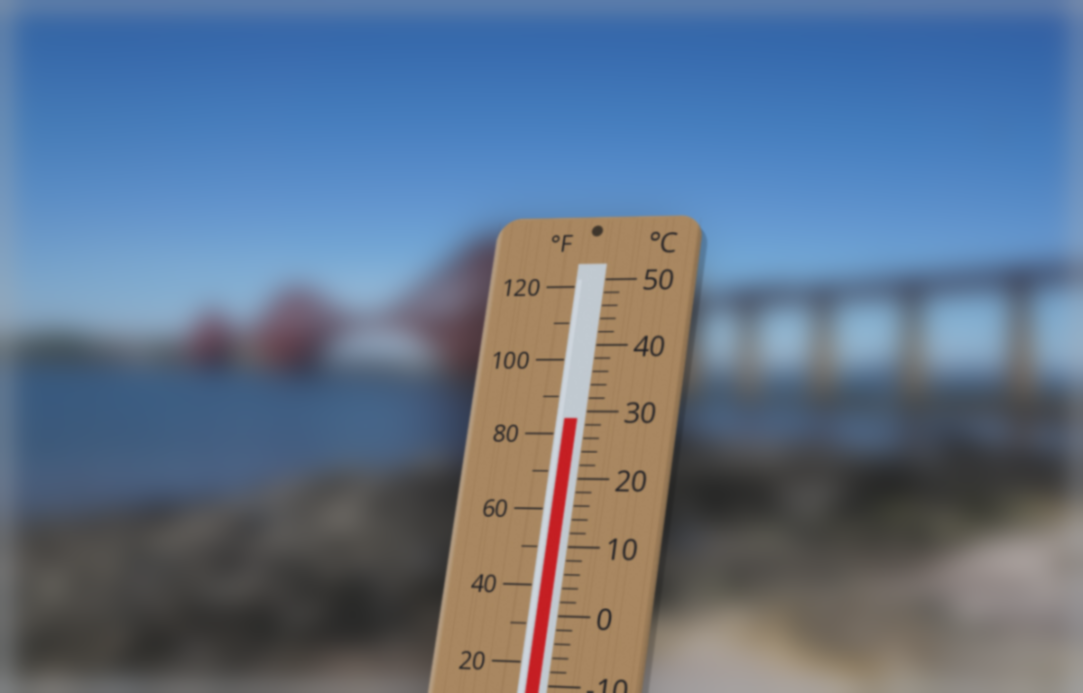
29 °C
